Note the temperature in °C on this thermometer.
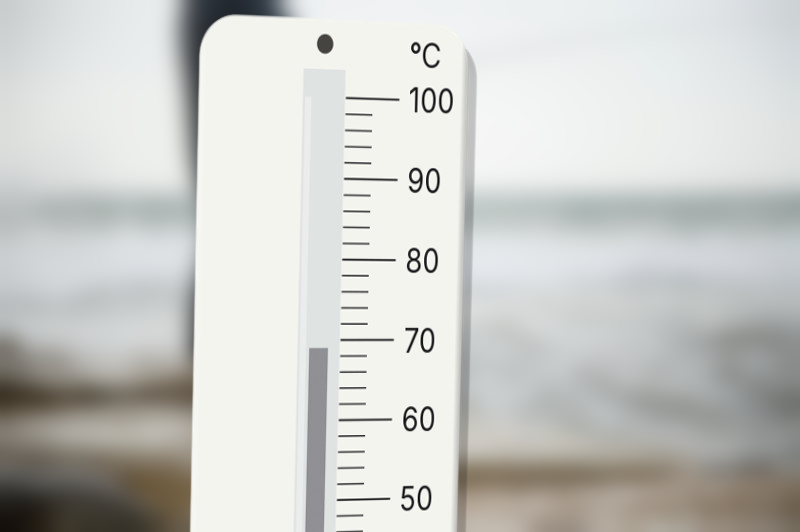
69 °C
